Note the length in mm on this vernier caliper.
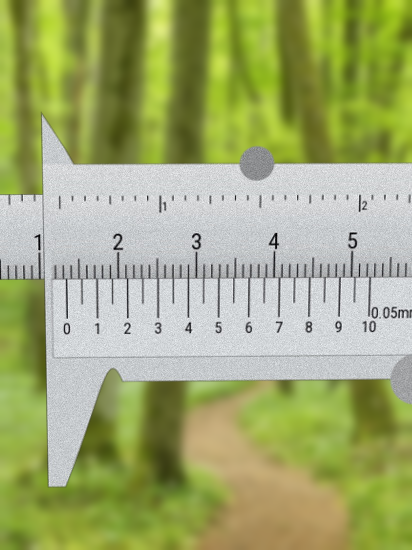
13.4 mm
